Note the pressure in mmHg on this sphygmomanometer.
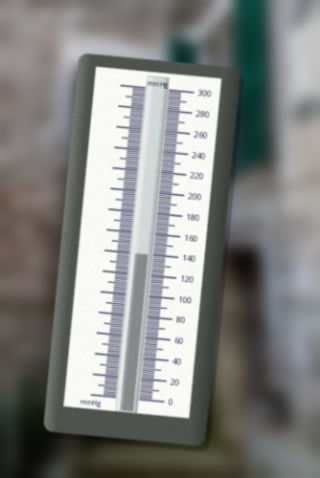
140 mmHg
